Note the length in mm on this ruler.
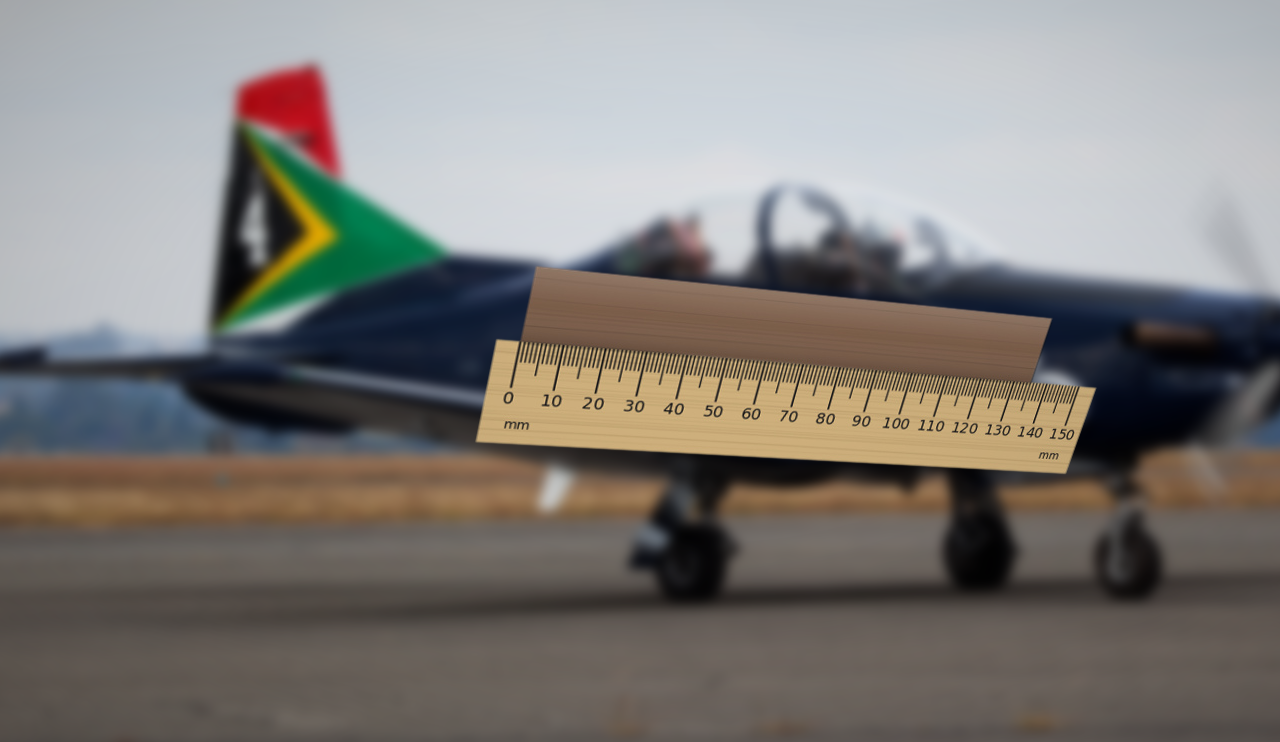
135 mm
